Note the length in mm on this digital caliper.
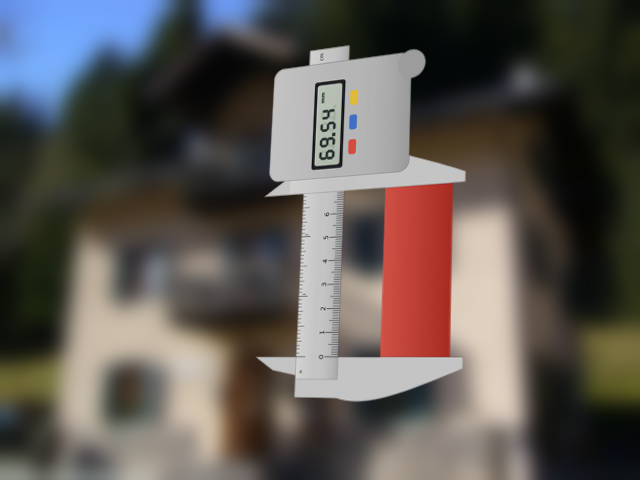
69.54 mm
